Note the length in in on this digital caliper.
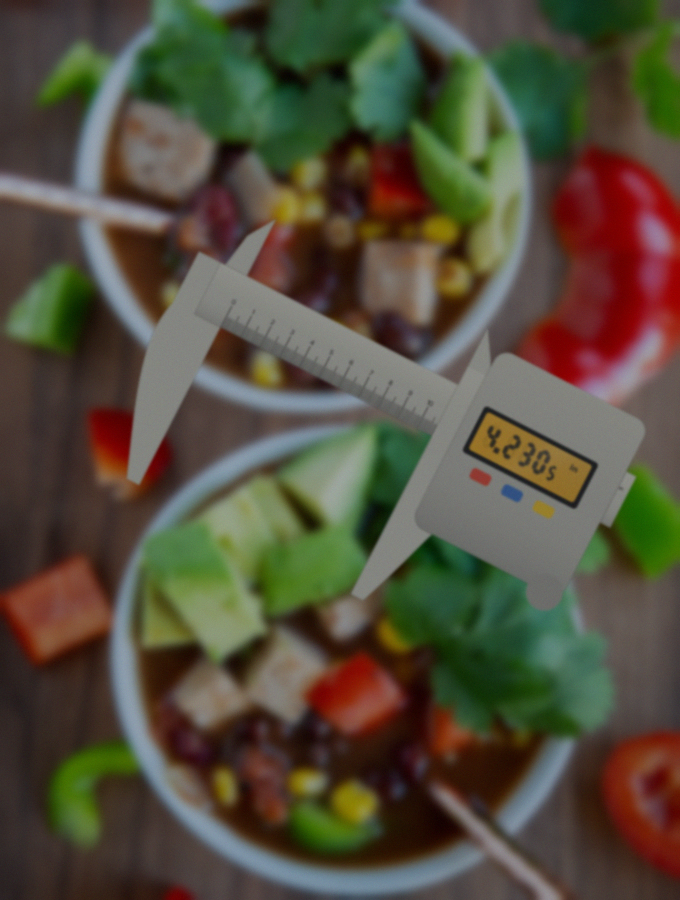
4.2305 in
